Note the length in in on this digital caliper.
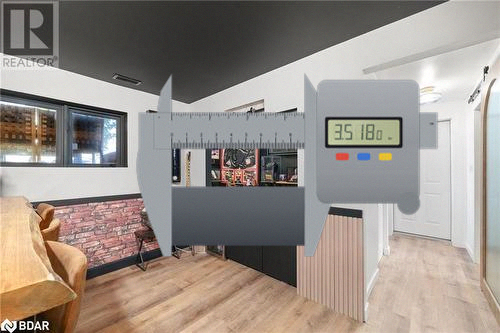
3.5180 in
